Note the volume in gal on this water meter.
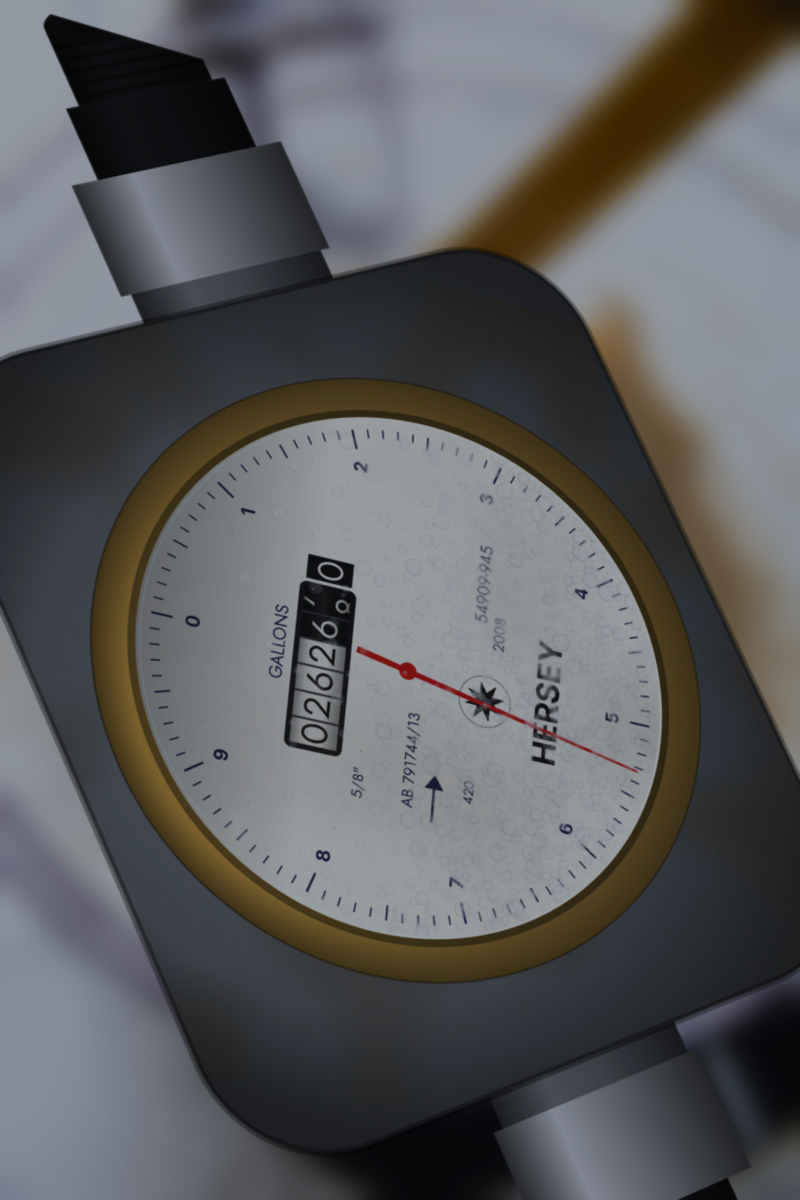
262675.3 gal
